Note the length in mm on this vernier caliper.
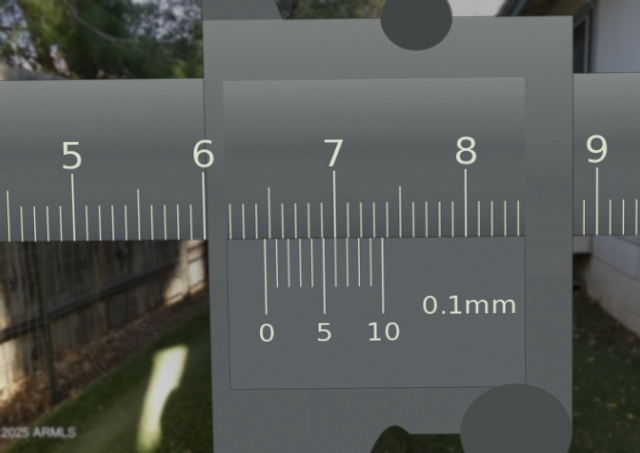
64.6 mm
